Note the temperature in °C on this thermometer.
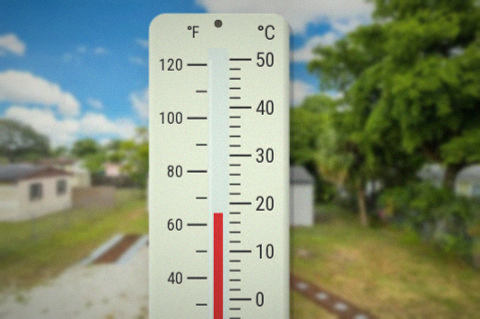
18 °C
